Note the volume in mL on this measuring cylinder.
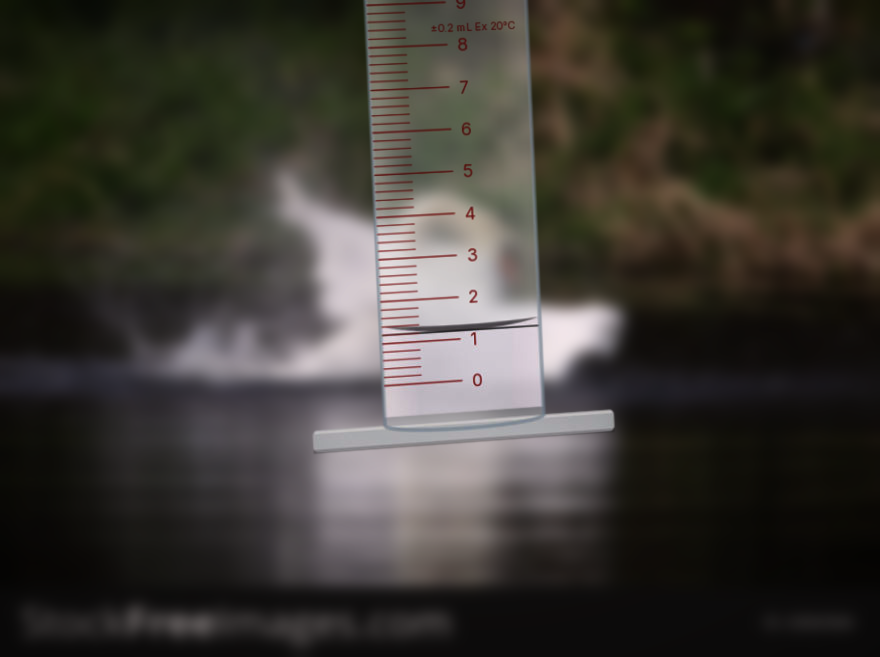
1.2 mL
